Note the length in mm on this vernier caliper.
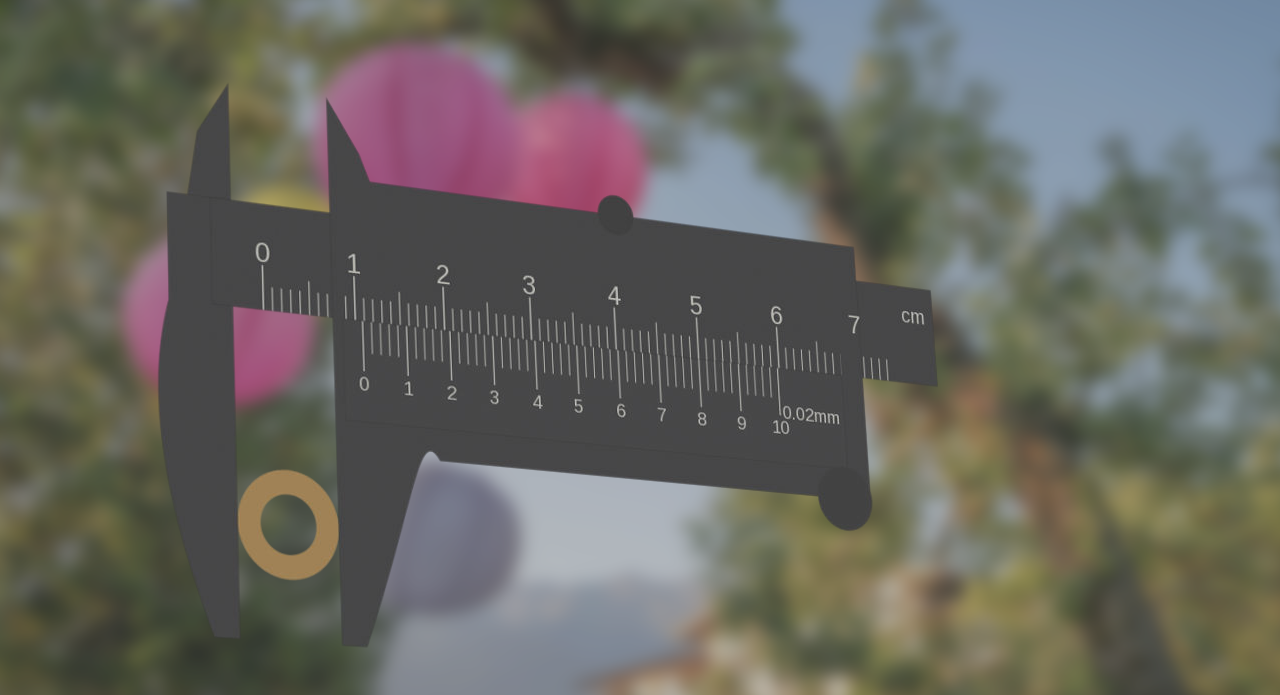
10.8 mm
